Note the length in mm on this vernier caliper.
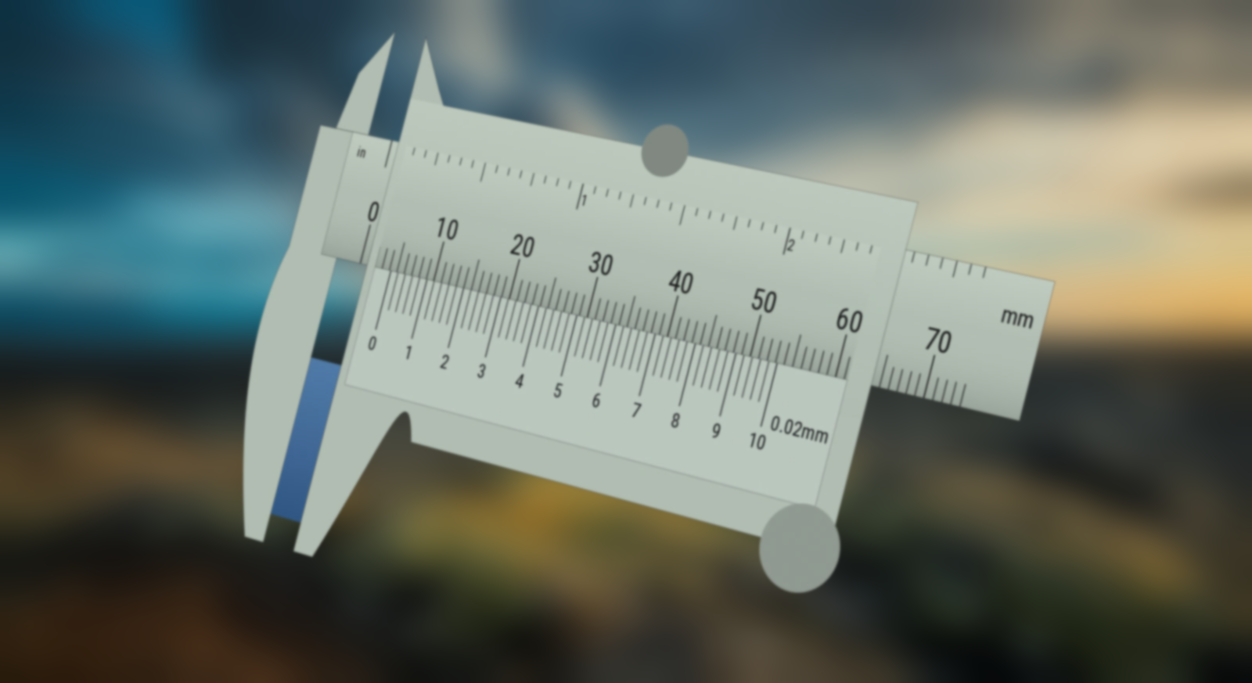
4.2 mm
